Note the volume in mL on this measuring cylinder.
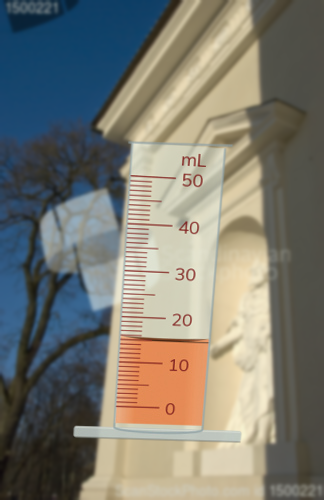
15 mL
